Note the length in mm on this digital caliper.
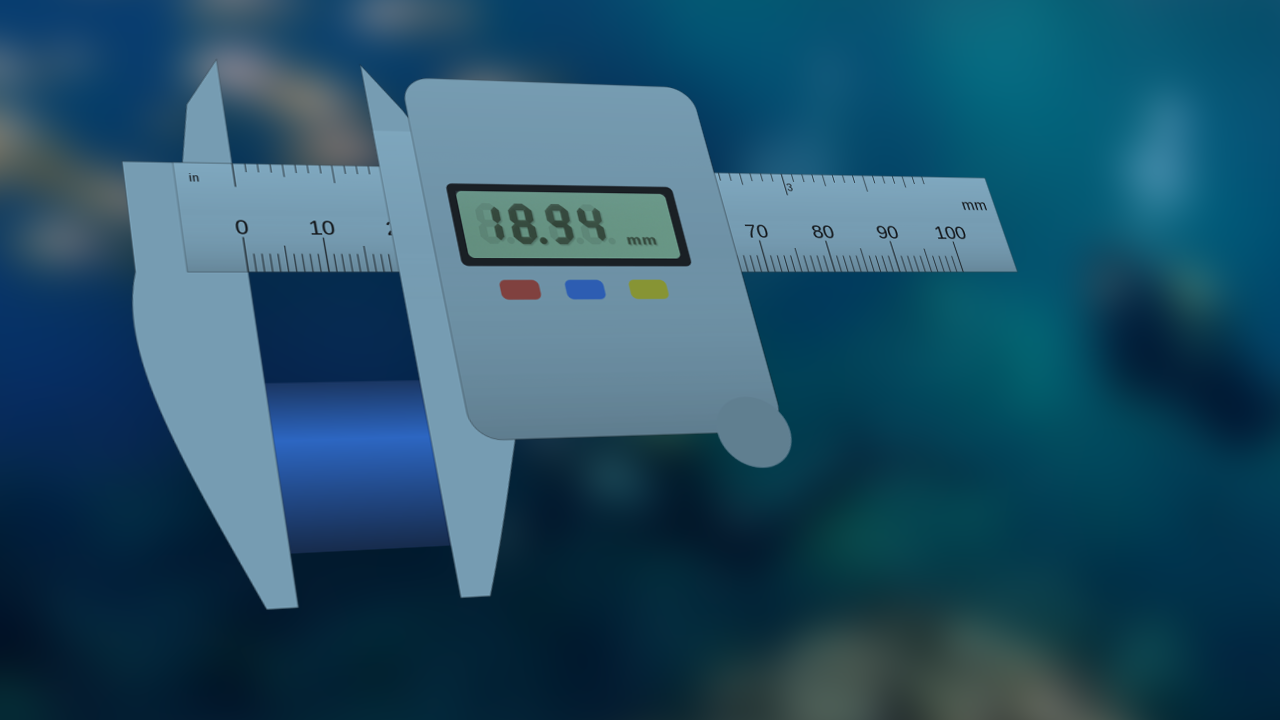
18.94 mm
